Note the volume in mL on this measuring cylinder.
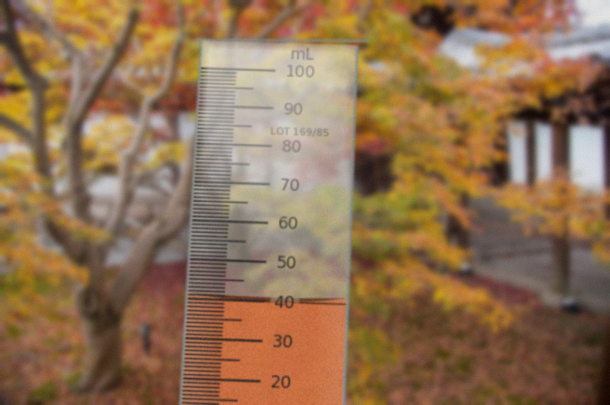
40 mL
